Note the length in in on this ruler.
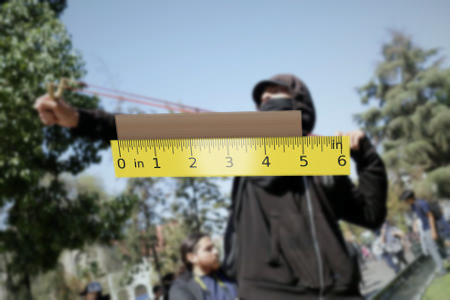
5 in
